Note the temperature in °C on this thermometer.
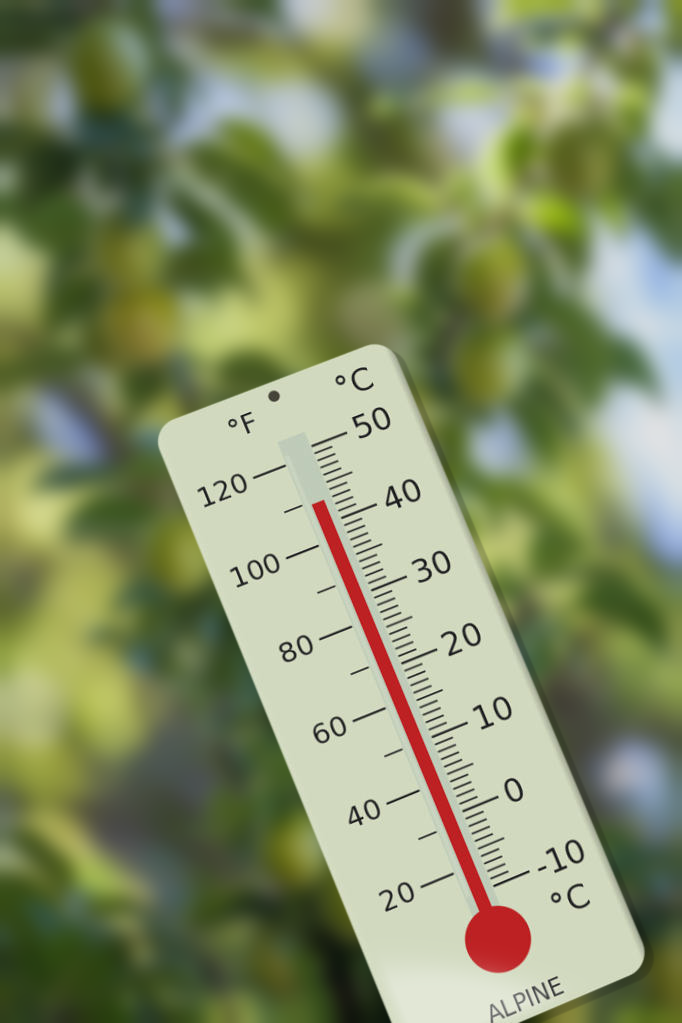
43 °C
